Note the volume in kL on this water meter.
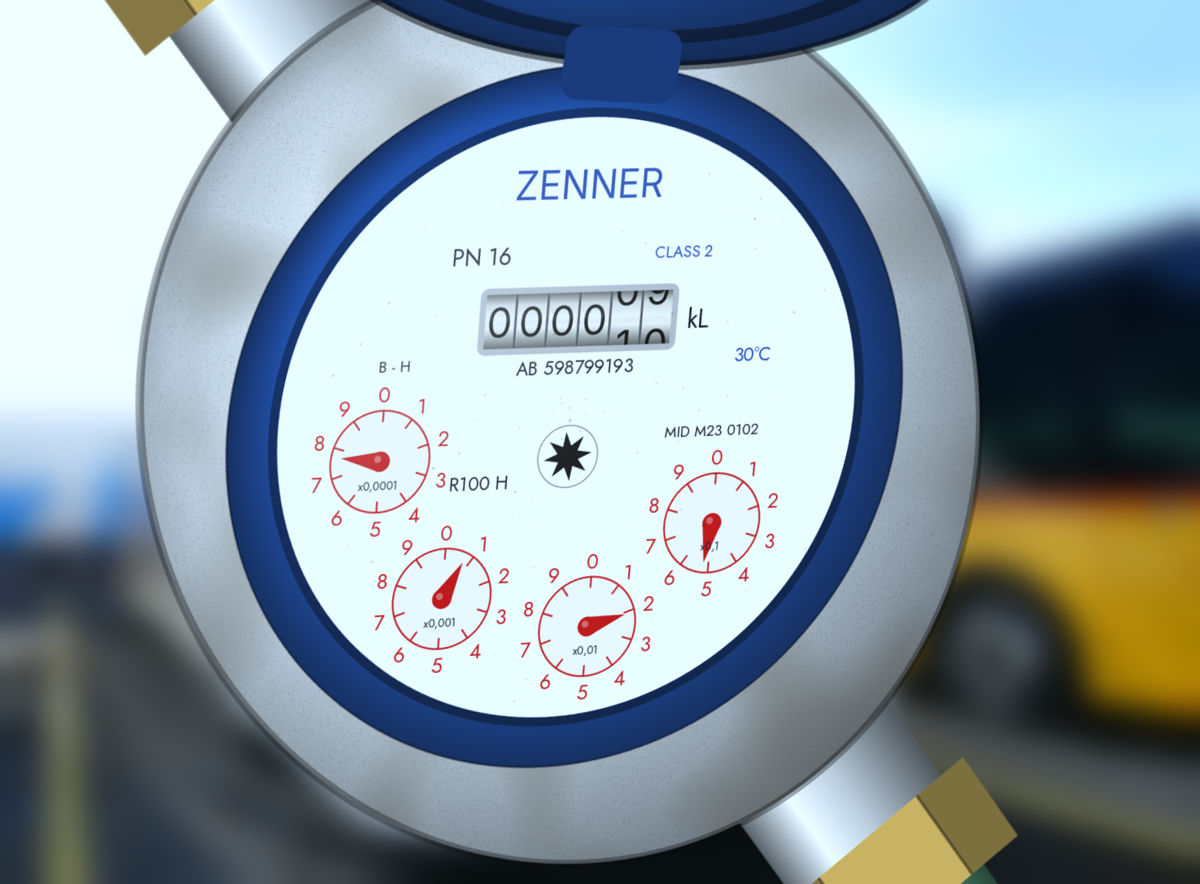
9.5207 kL
